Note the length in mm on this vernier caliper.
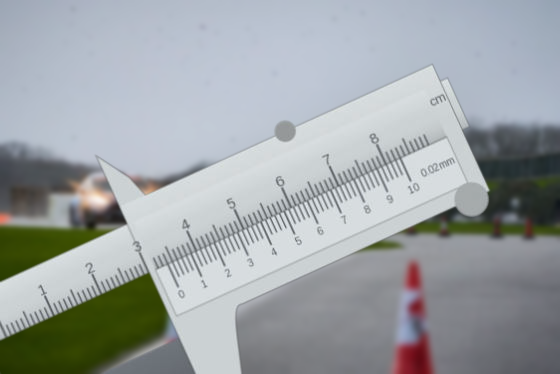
34.0 mm
